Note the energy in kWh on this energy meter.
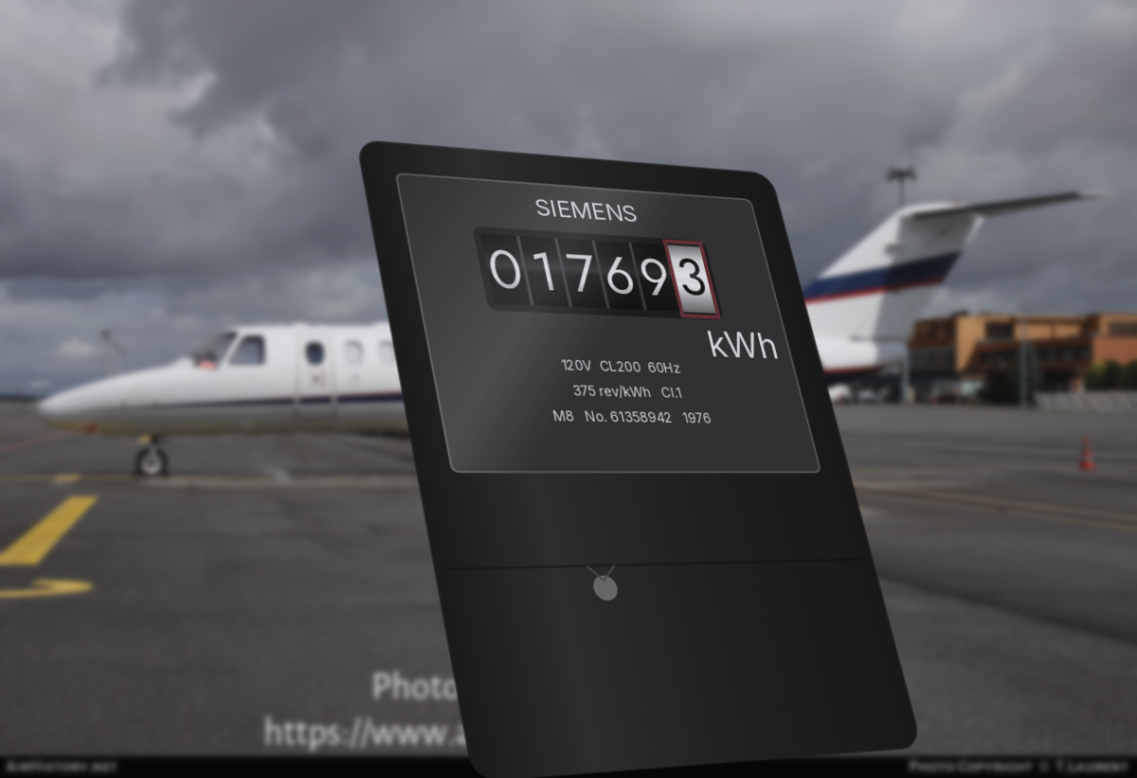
1769.3 kWh
